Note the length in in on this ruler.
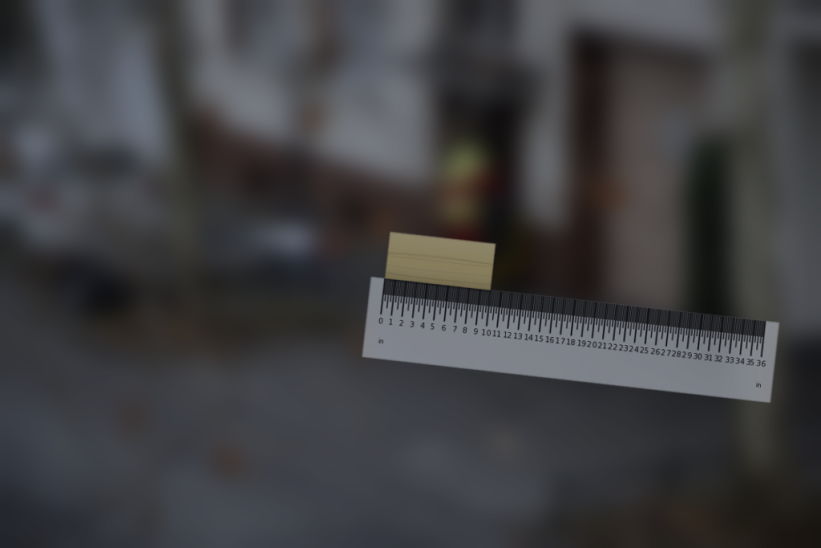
10 in
